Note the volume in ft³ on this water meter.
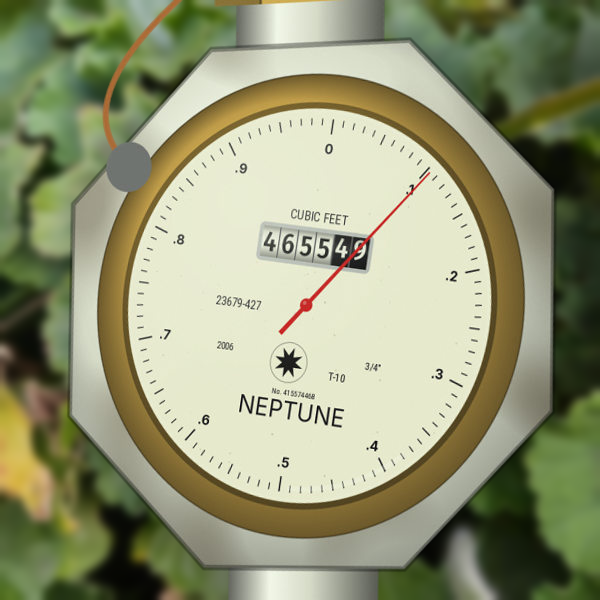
465549.10 ft³
